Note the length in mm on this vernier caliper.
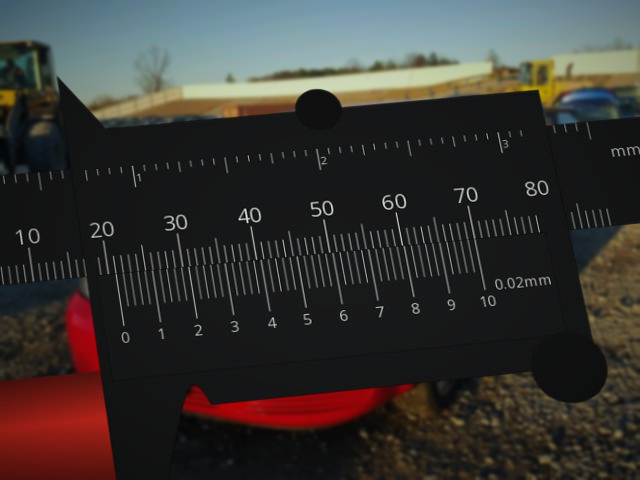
21.0 mm
